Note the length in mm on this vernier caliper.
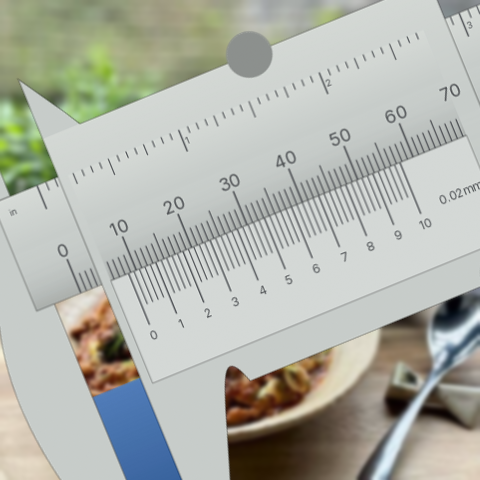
8.6 mm
